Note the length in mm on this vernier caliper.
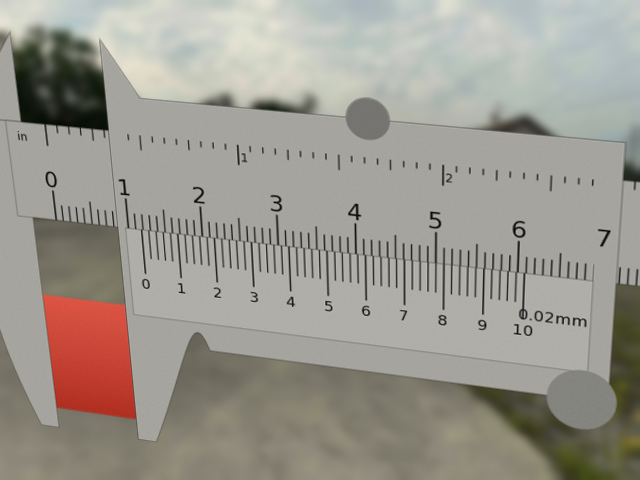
11.8 mm
